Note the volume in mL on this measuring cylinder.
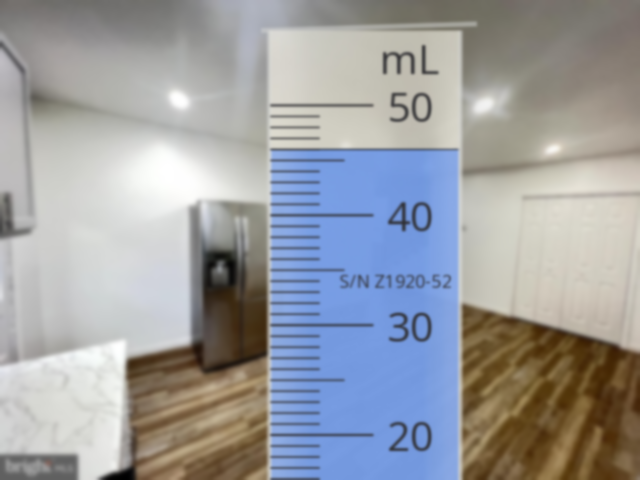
46 mL
